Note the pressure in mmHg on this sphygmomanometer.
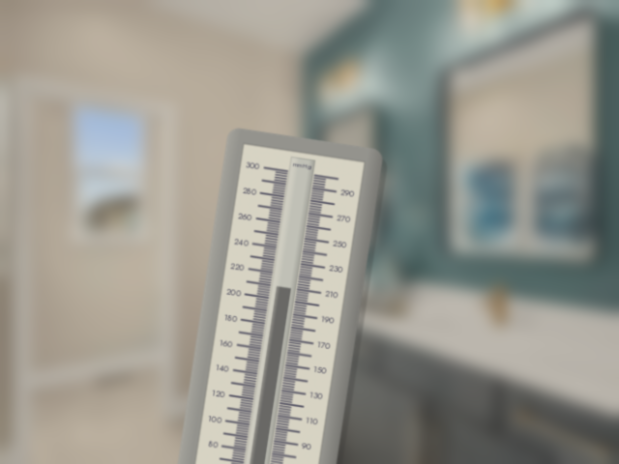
210 mmHg
